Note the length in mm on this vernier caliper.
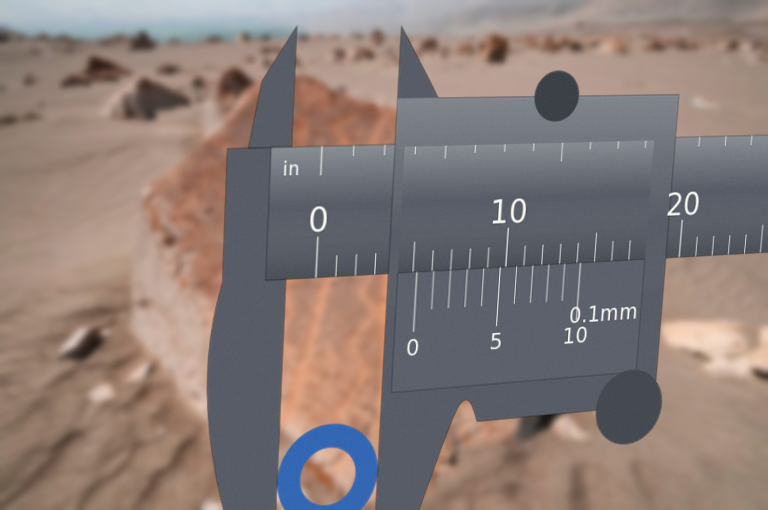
5.2 mm
